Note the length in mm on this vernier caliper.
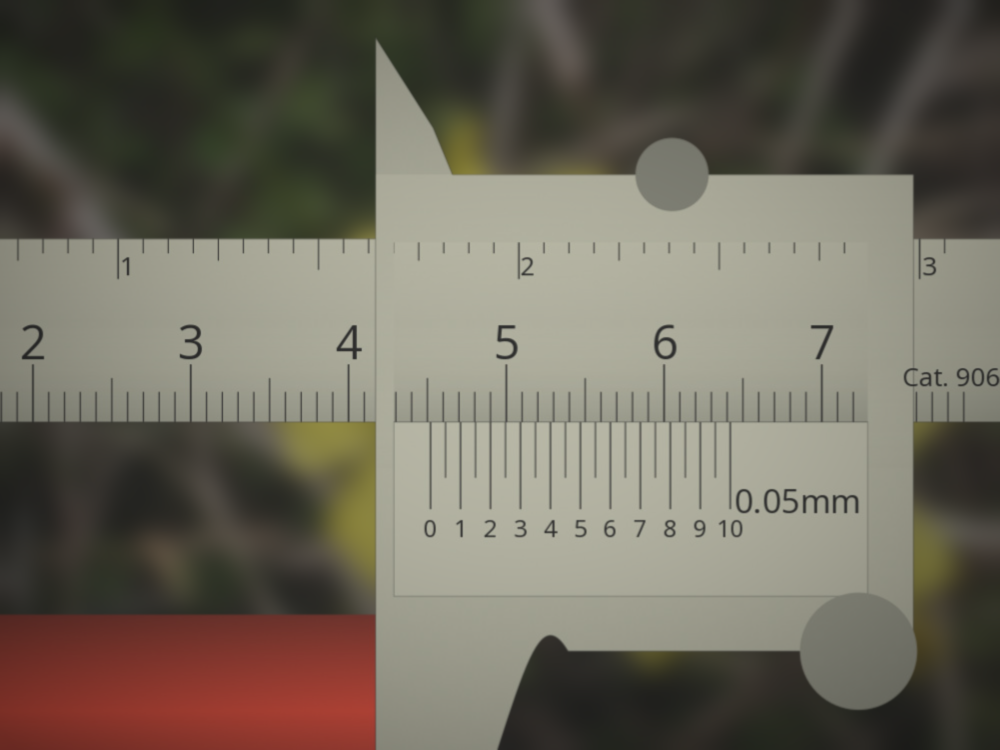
45.2 mm
